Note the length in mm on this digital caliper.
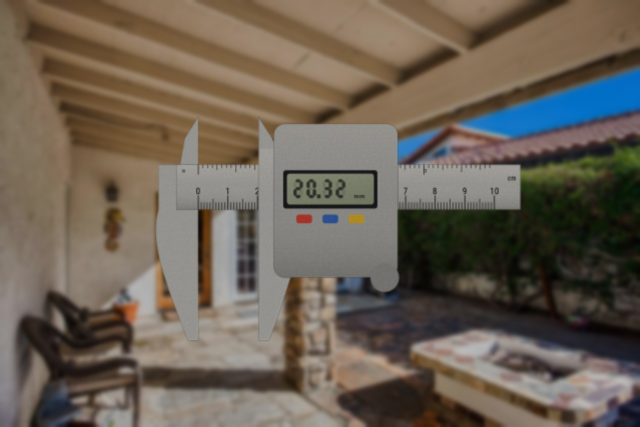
20.32 mm
